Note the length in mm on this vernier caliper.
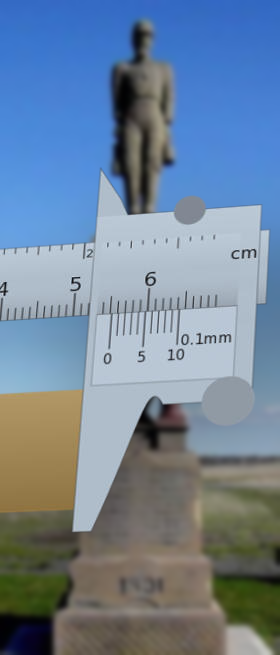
55.2 mm
